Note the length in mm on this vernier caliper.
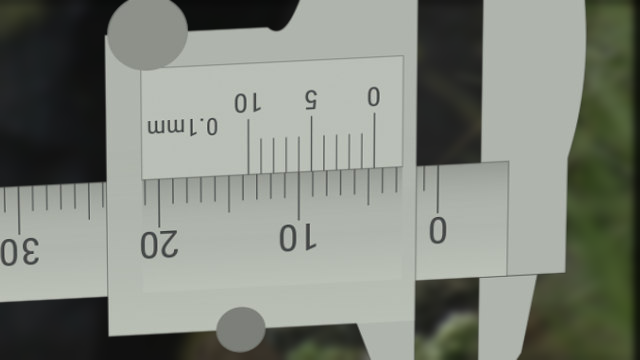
4.6 mm
